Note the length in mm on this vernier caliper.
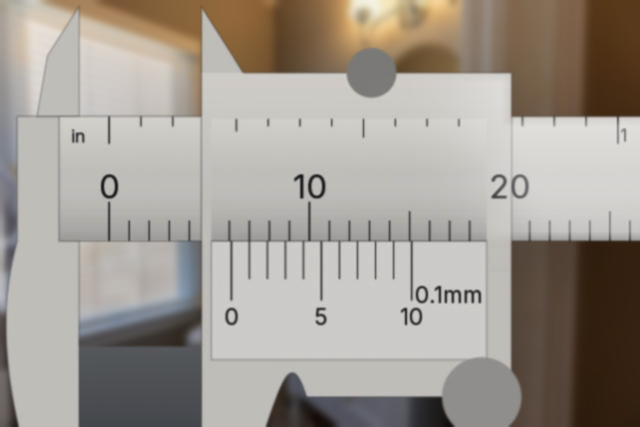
6.1 mm
